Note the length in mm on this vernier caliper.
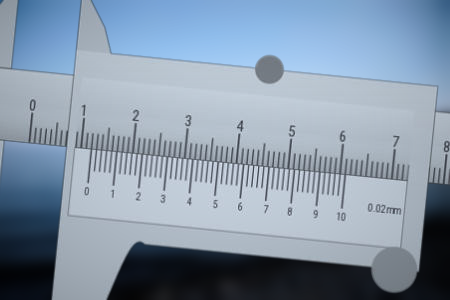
12.0 mm
